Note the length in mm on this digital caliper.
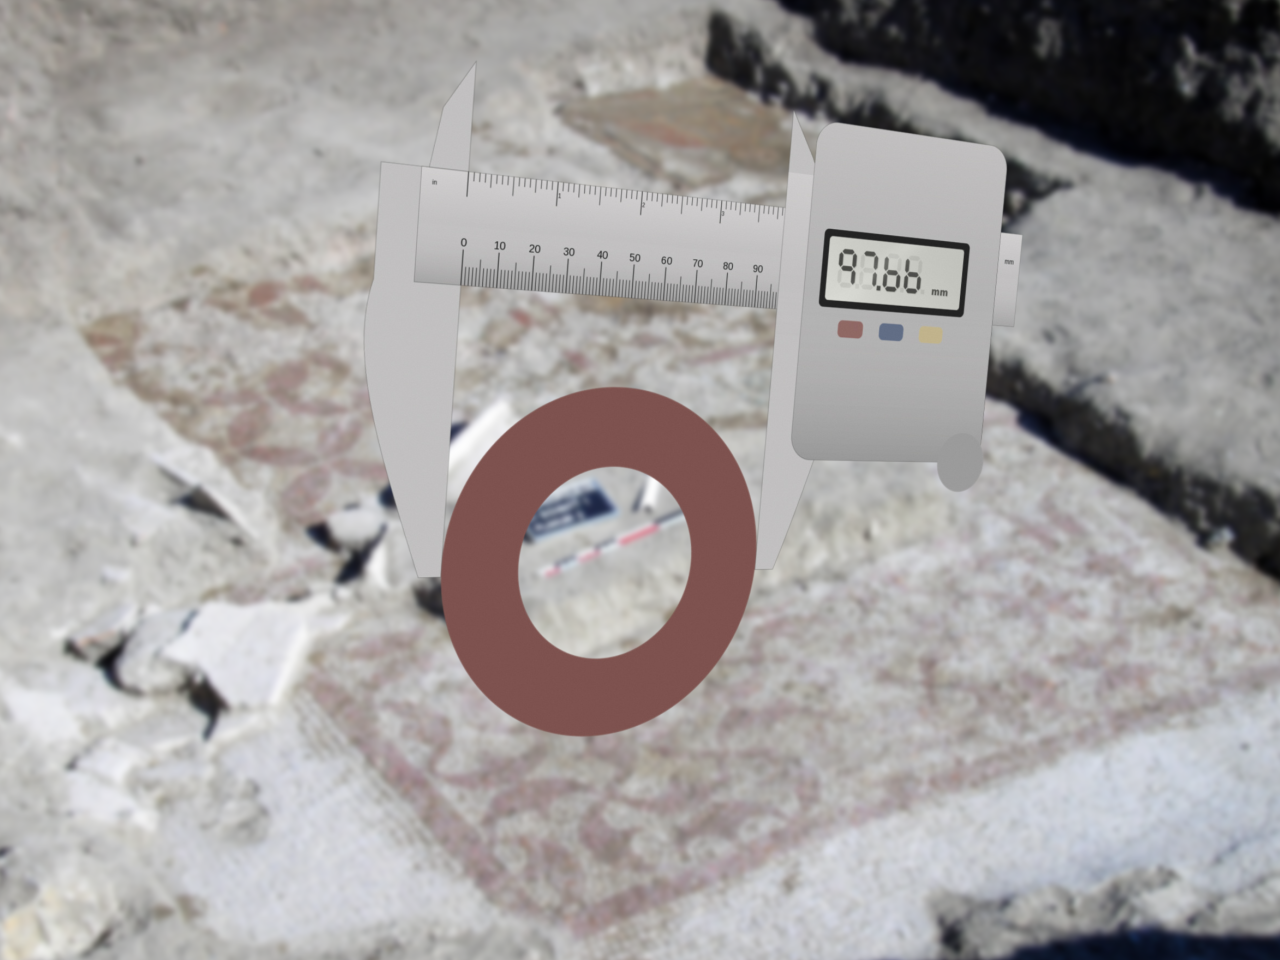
97.66 mm
